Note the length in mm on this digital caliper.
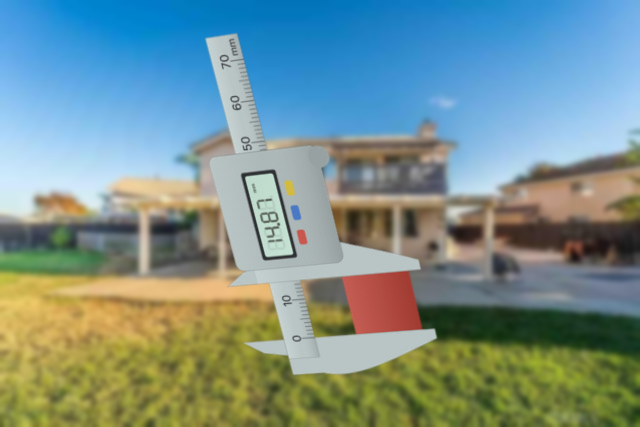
14.87 mm
